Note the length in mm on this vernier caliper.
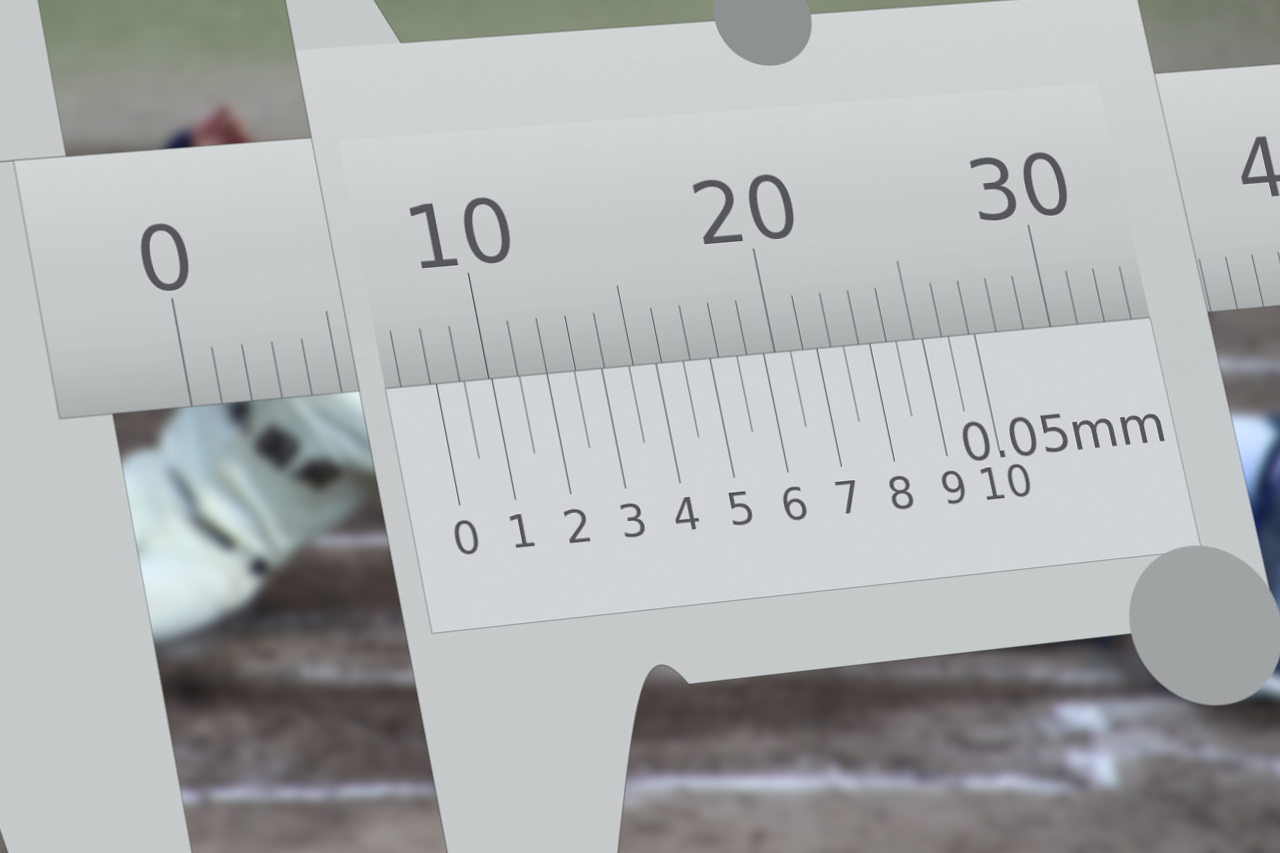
8.20 mm
